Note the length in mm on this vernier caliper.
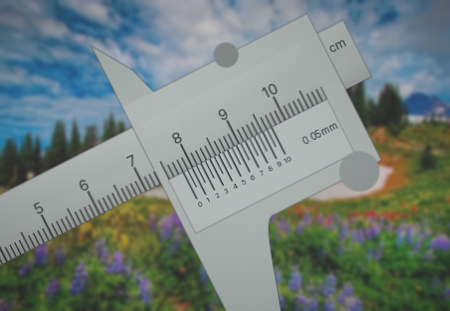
78.0 mm
